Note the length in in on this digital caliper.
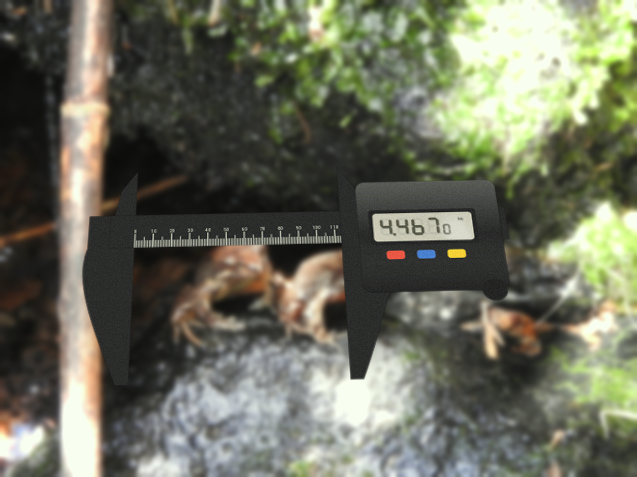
4.4670 in
